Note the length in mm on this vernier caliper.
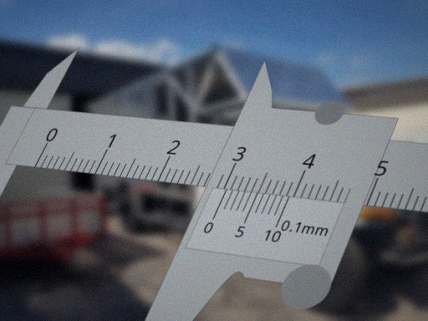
30.4 mm
